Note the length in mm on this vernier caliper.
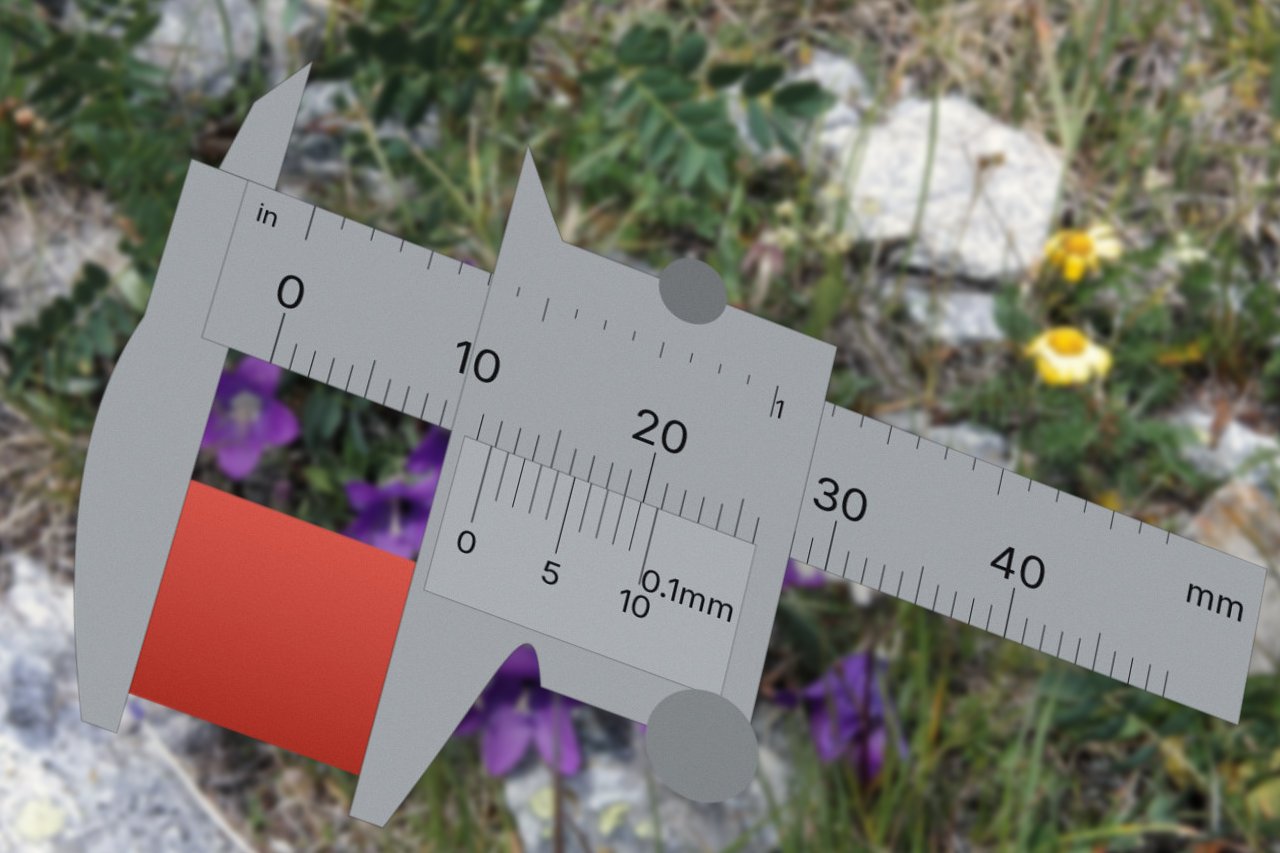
11.8 mm
